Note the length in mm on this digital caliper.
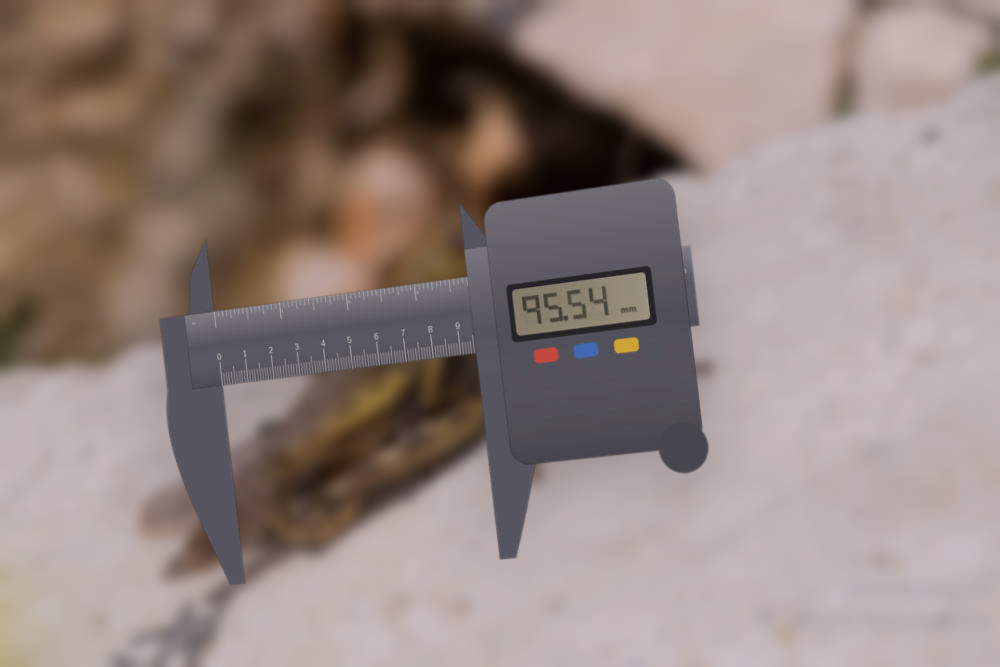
95.54 mm
